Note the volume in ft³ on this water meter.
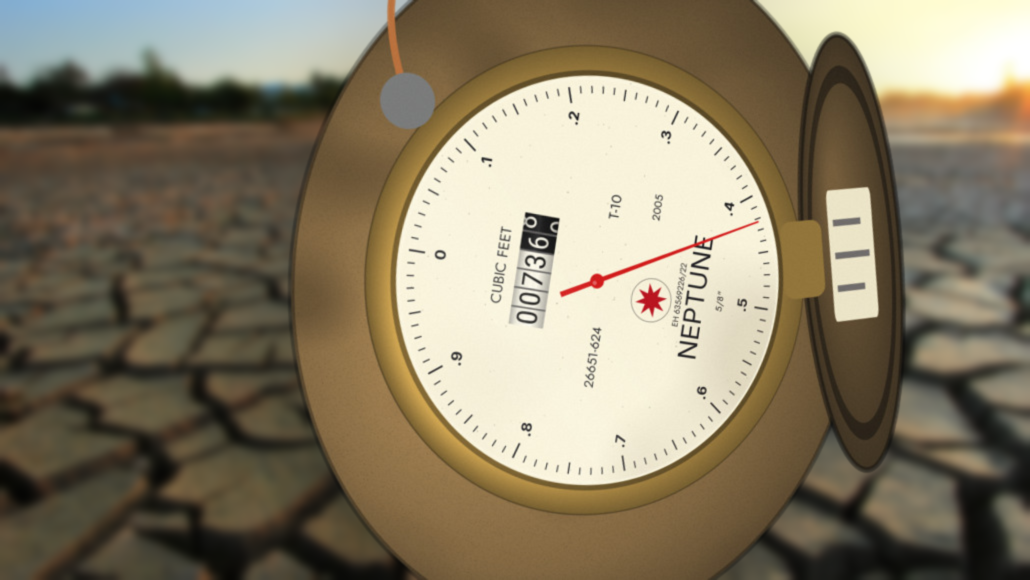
7368.42 ft³
